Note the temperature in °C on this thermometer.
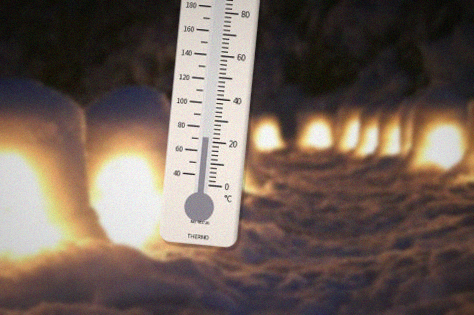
22 °C
